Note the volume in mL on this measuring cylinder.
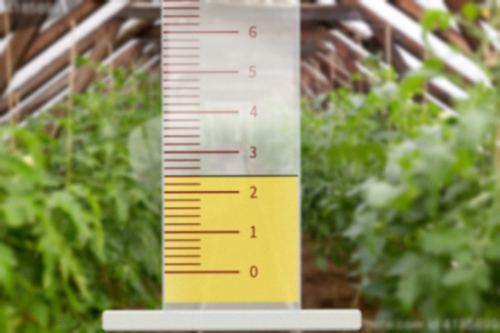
2.4 mL
